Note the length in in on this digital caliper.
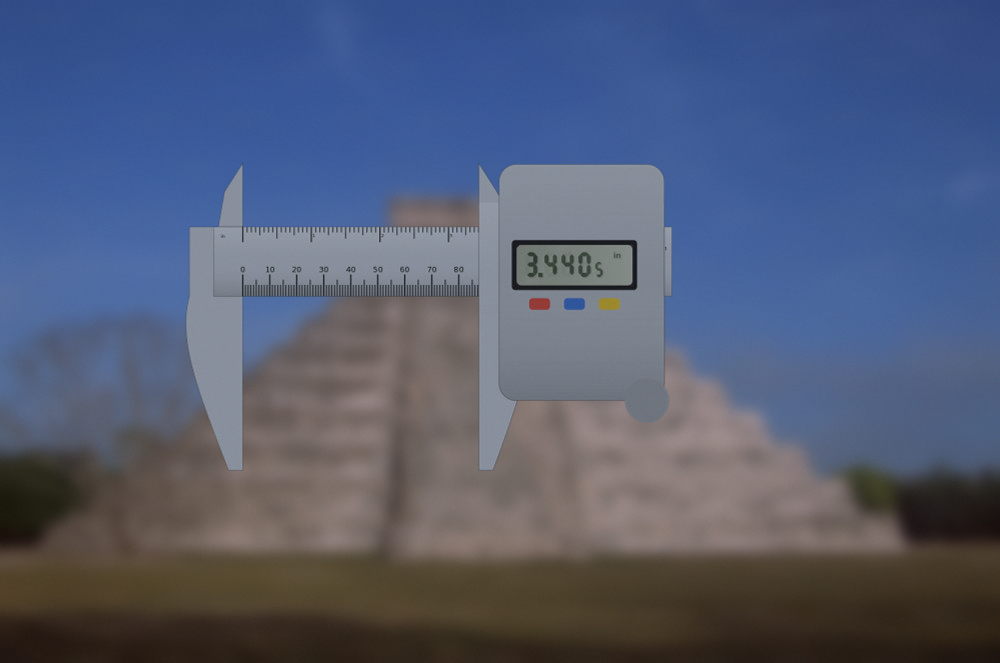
3.4405 in
